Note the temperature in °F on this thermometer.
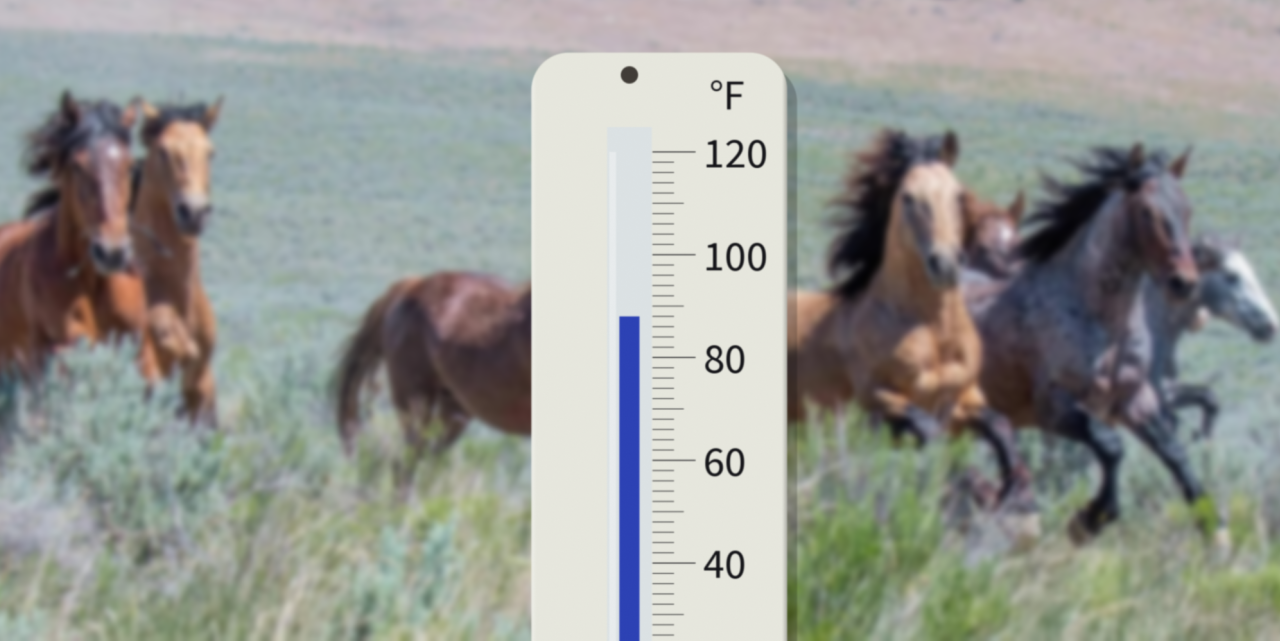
88 °F
